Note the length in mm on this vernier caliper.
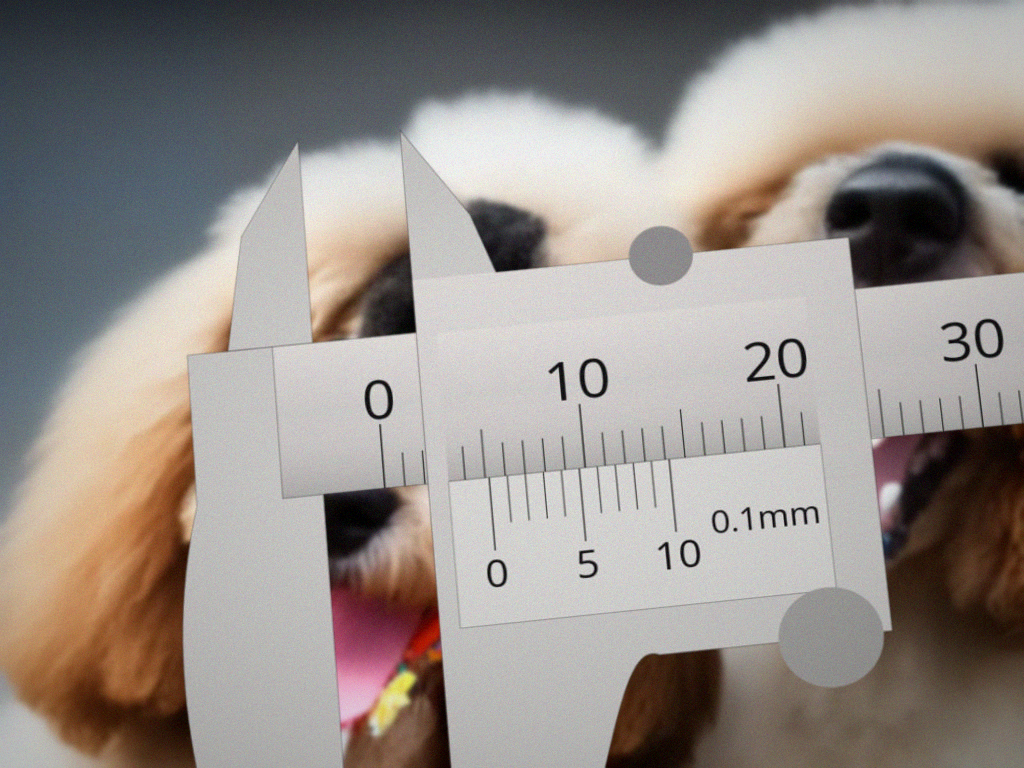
5.2 mm
